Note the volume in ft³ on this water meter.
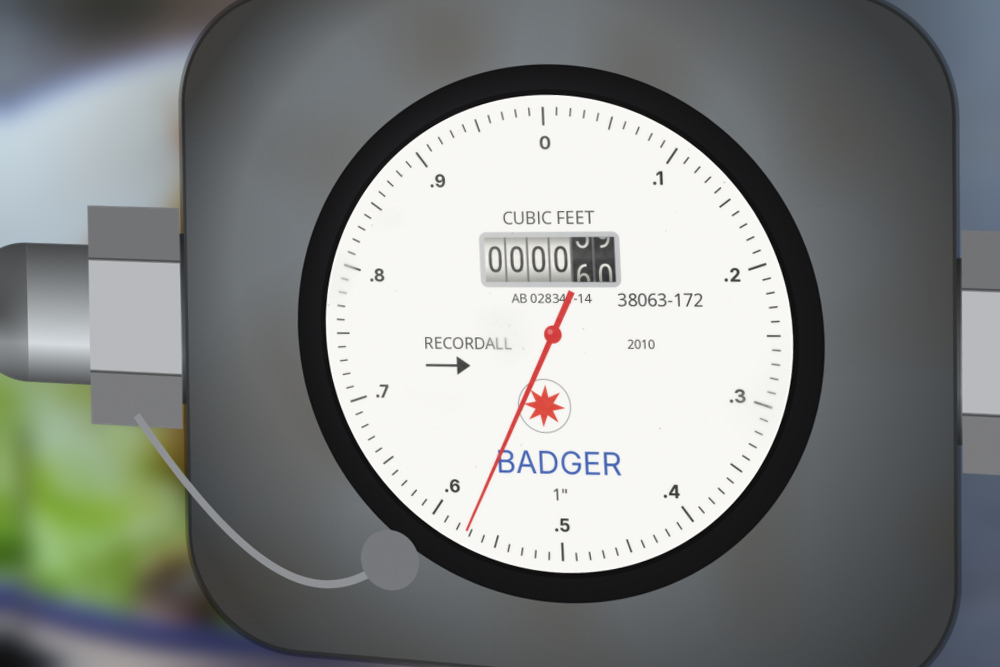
59.57 ft³
